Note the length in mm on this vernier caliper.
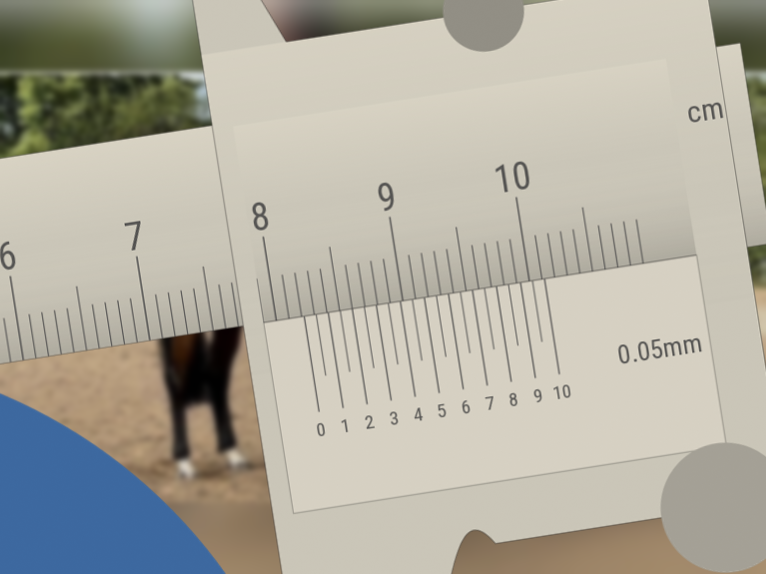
82.2 mm
